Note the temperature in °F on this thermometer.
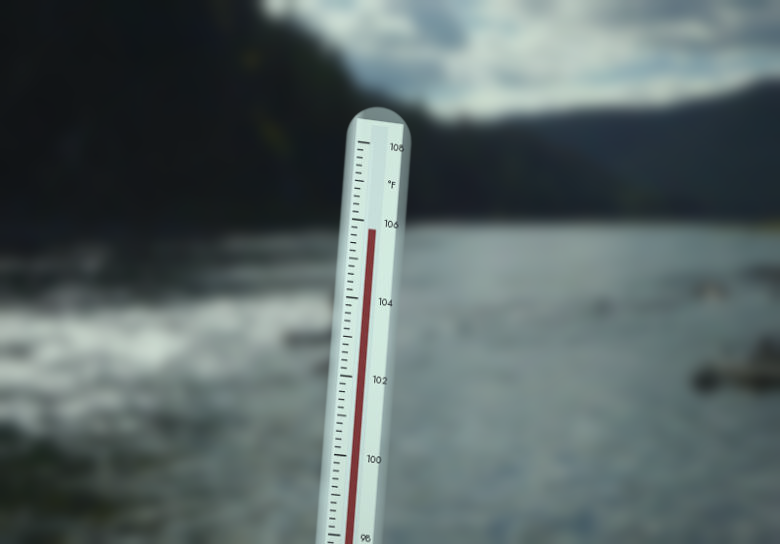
105.8 °F
